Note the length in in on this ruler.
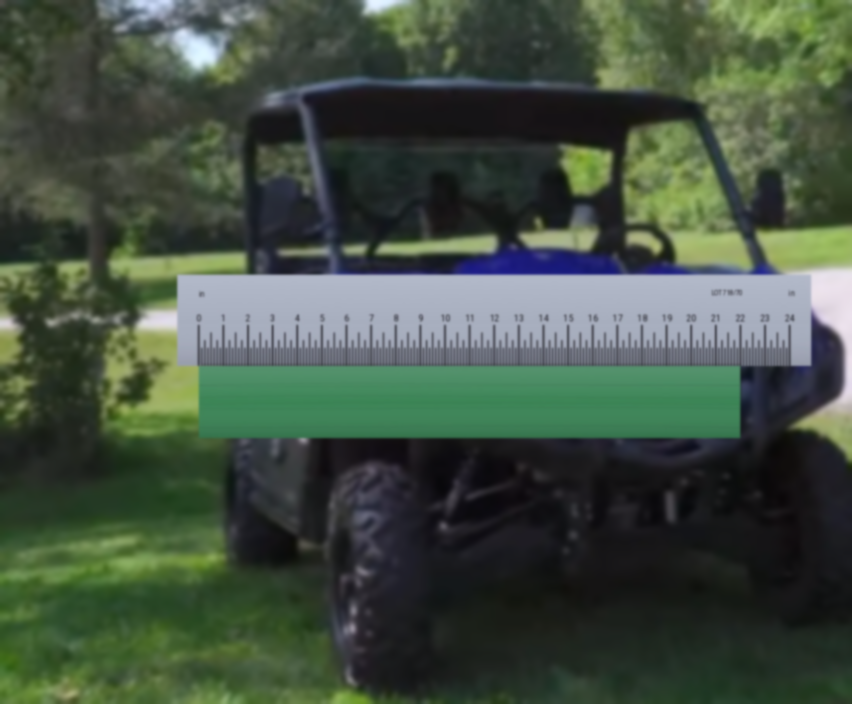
22 in
